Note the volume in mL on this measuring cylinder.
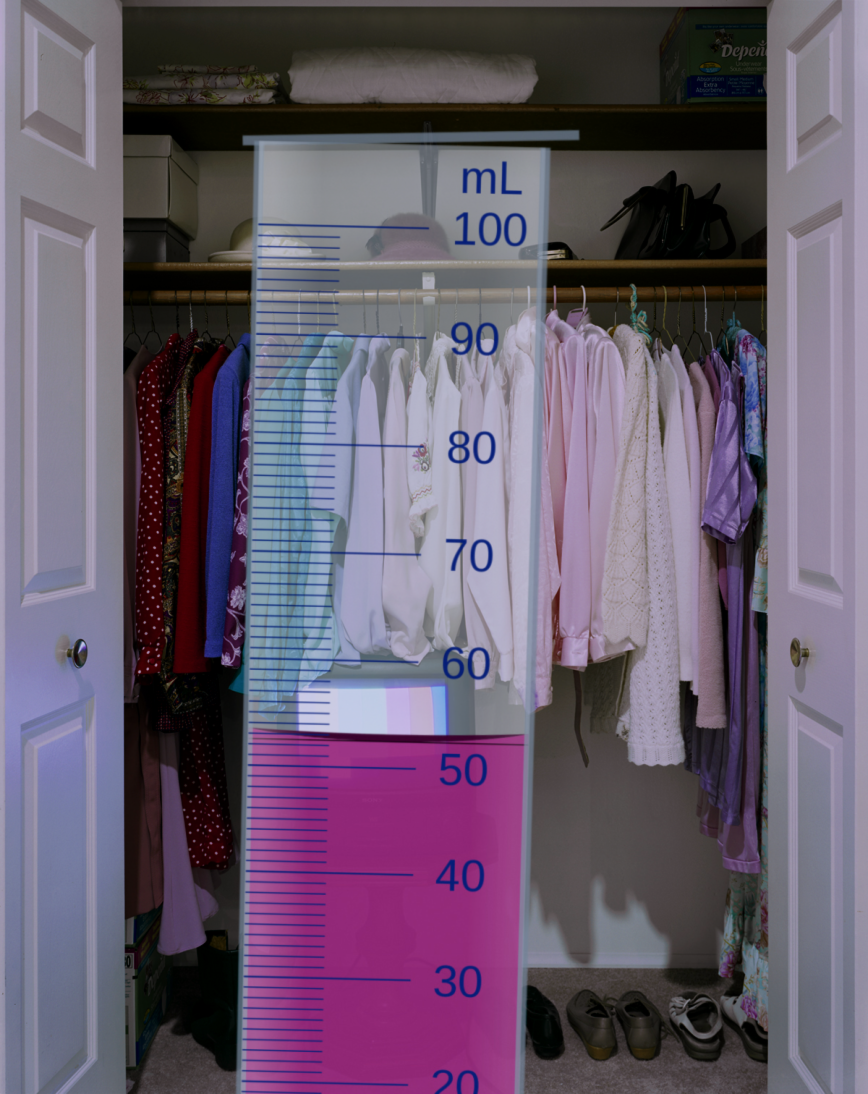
52.5 mL
